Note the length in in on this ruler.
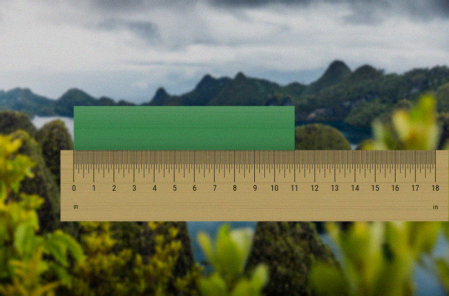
11 in
